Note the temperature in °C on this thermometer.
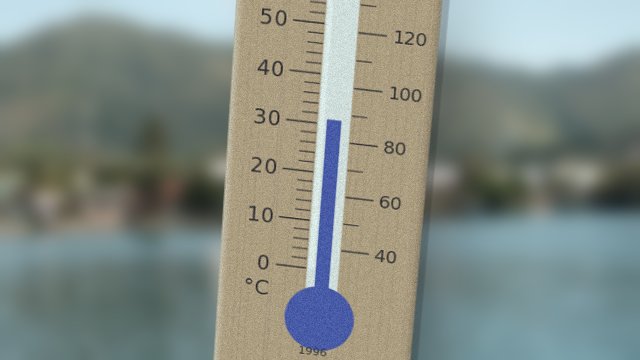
31 °C
